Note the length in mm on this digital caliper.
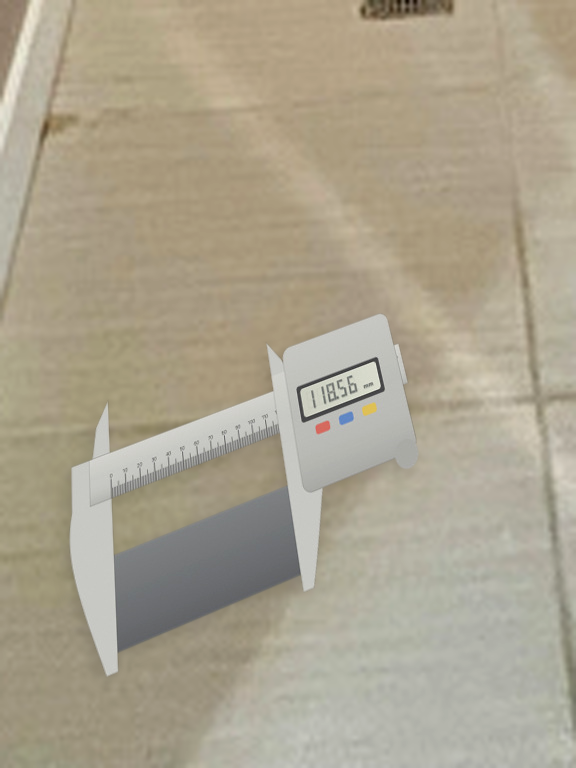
118.56 mm
